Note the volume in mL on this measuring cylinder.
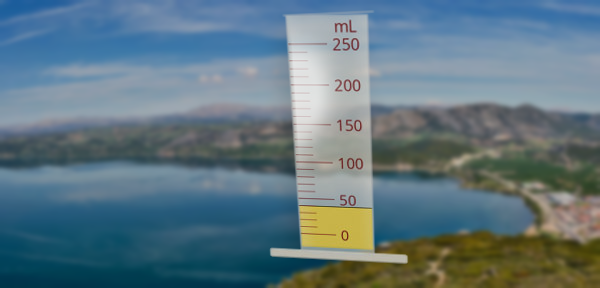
40 mL
